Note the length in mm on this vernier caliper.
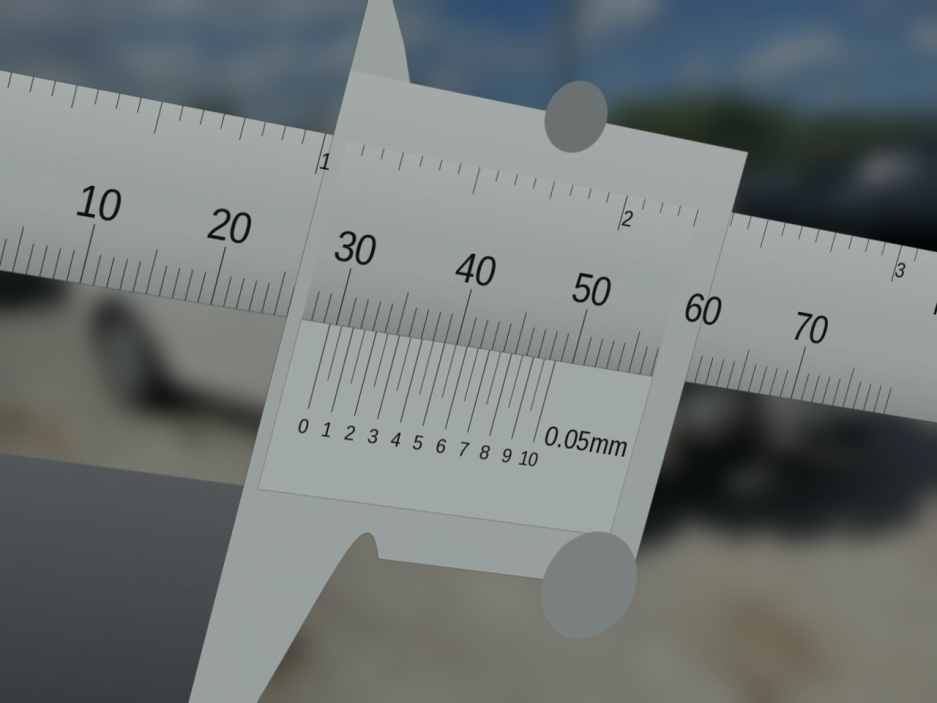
29.5 mm
